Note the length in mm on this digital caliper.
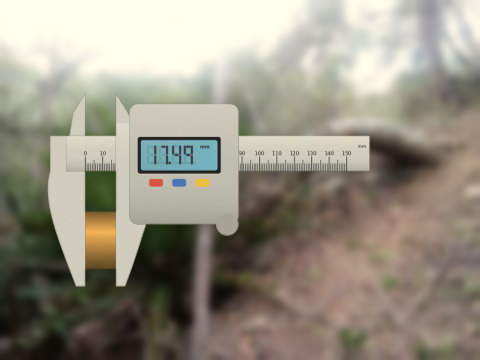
17.49 mm
